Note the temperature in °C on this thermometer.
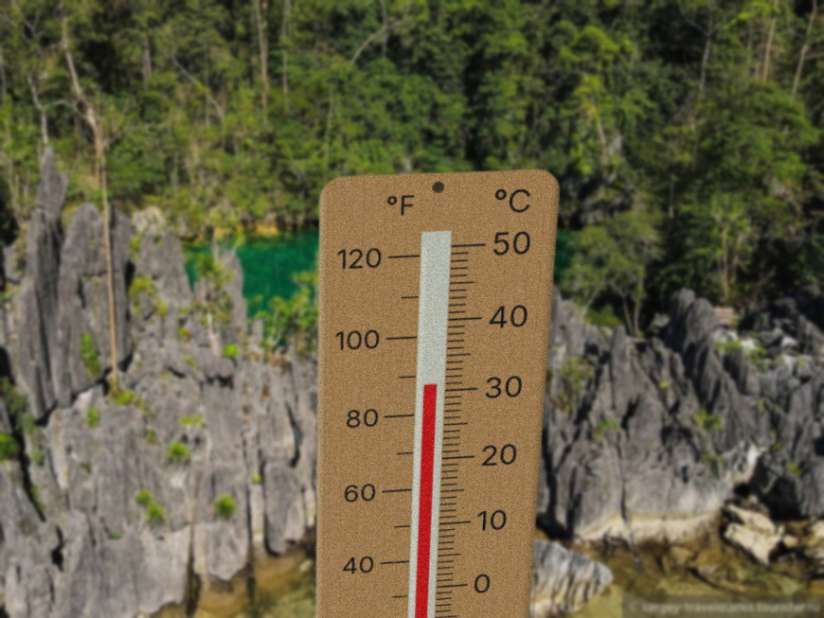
31 °C
